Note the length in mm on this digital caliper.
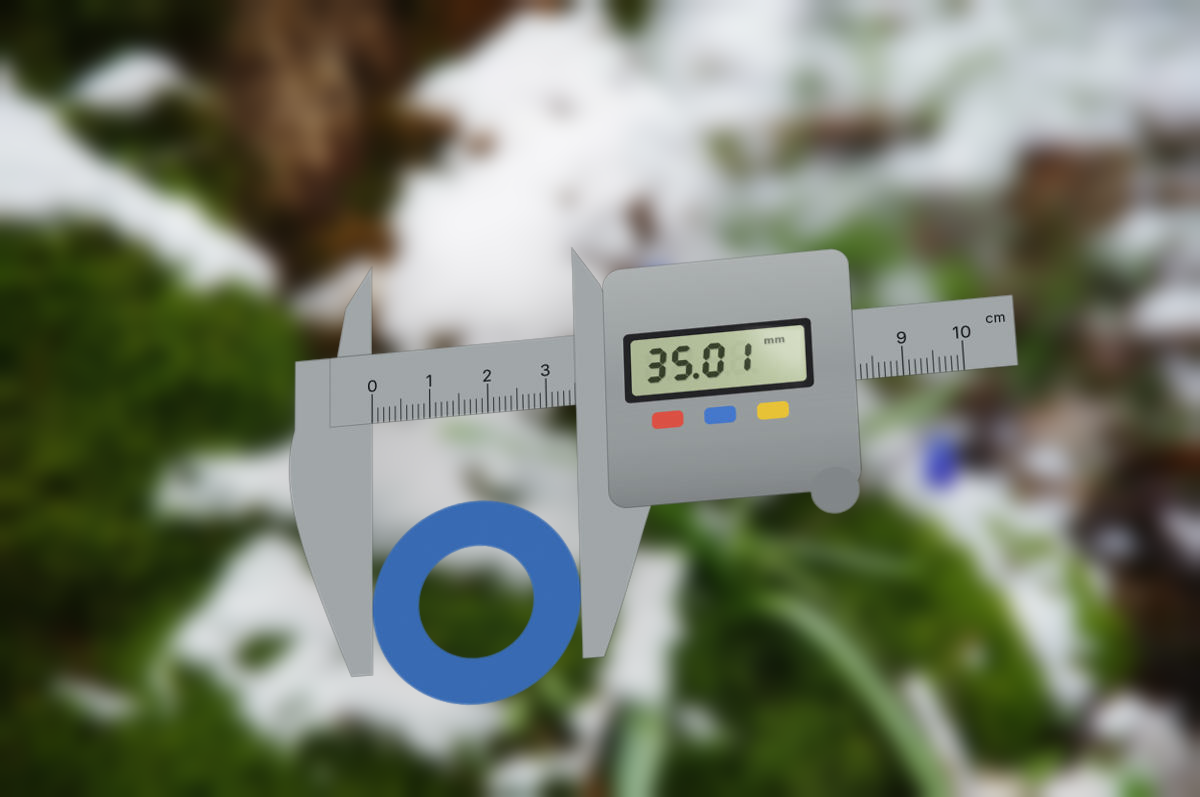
35.01 mm
